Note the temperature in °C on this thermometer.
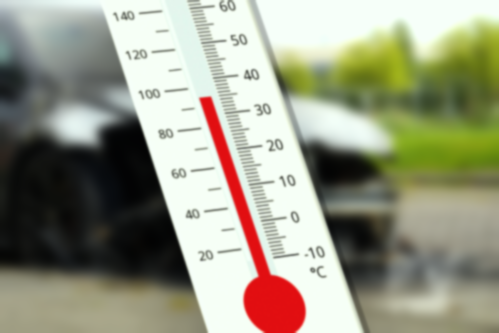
35 °C
